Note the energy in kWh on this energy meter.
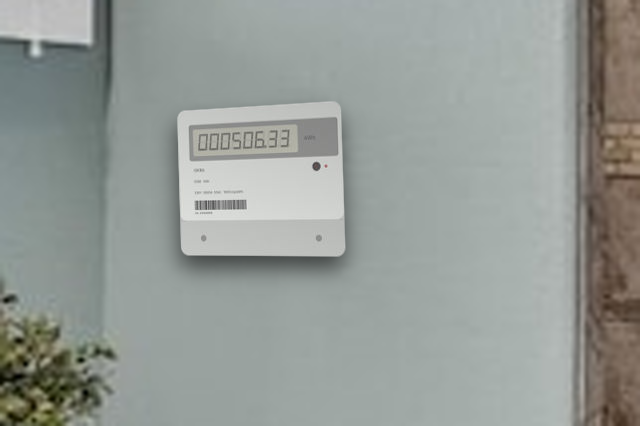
506.33 kWh
